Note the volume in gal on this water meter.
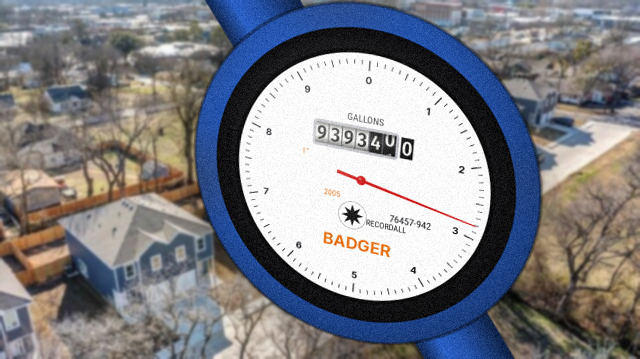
9393402.8 gal
